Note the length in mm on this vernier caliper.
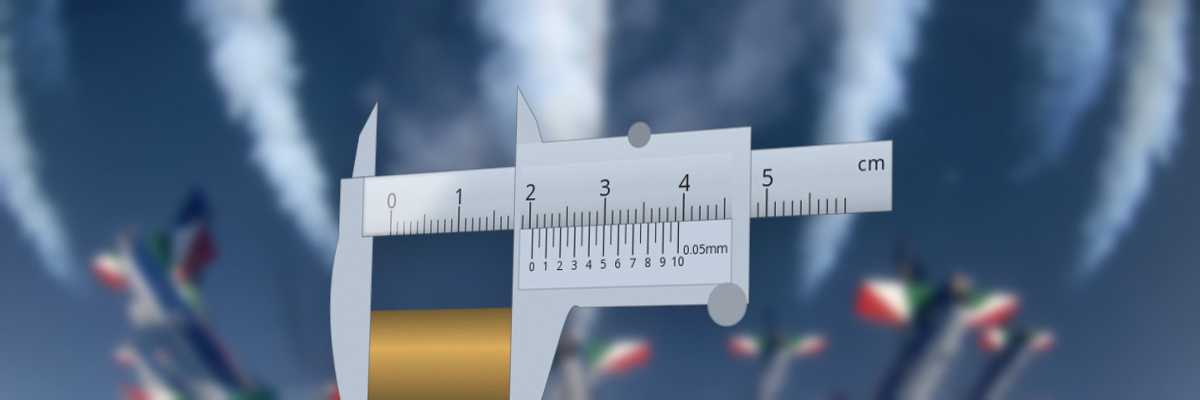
20.4 mm
